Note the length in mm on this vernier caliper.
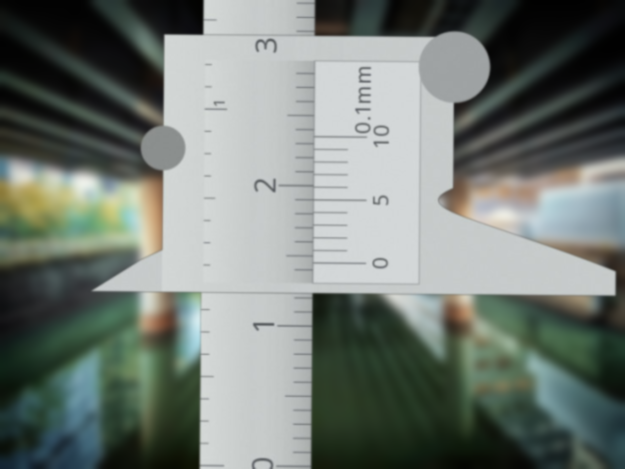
14.5 mm
